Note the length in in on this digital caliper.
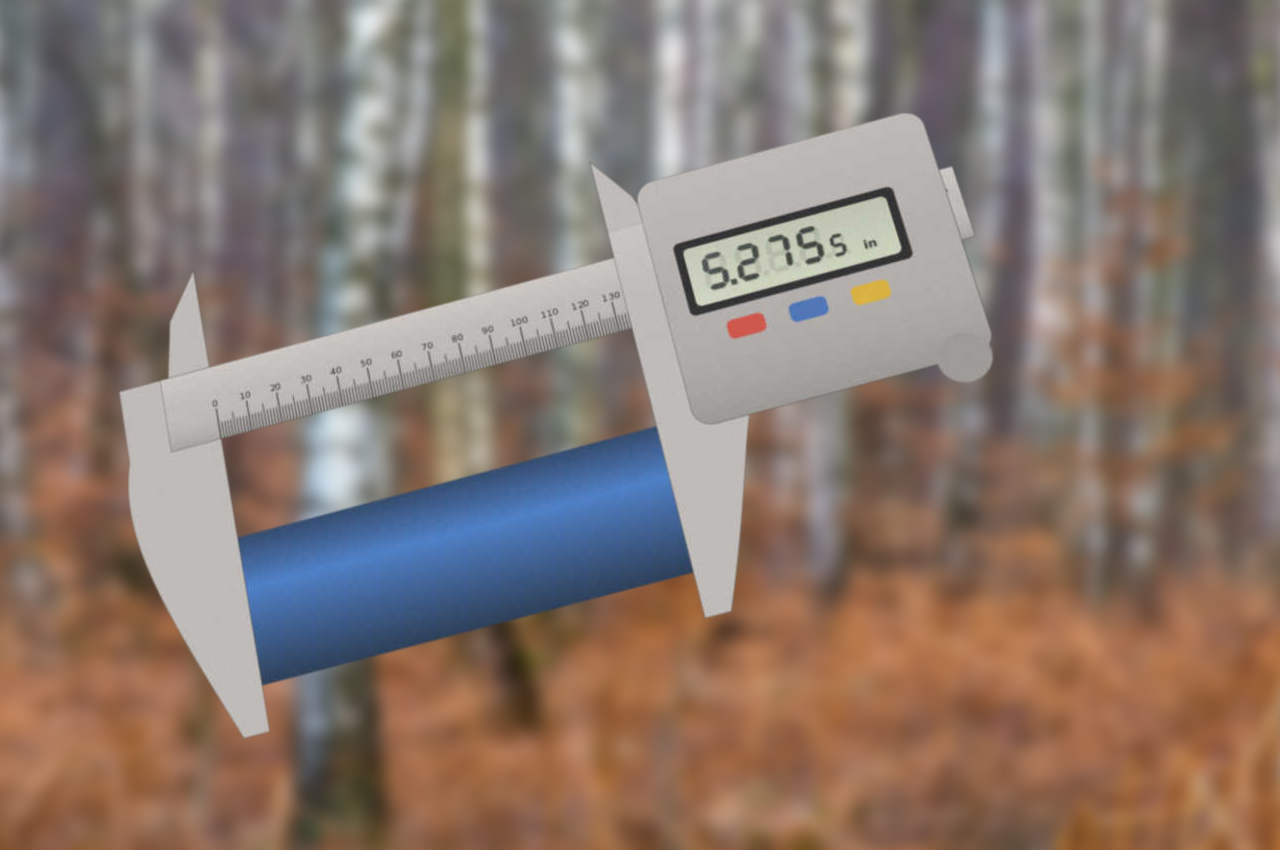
5.2755 in
